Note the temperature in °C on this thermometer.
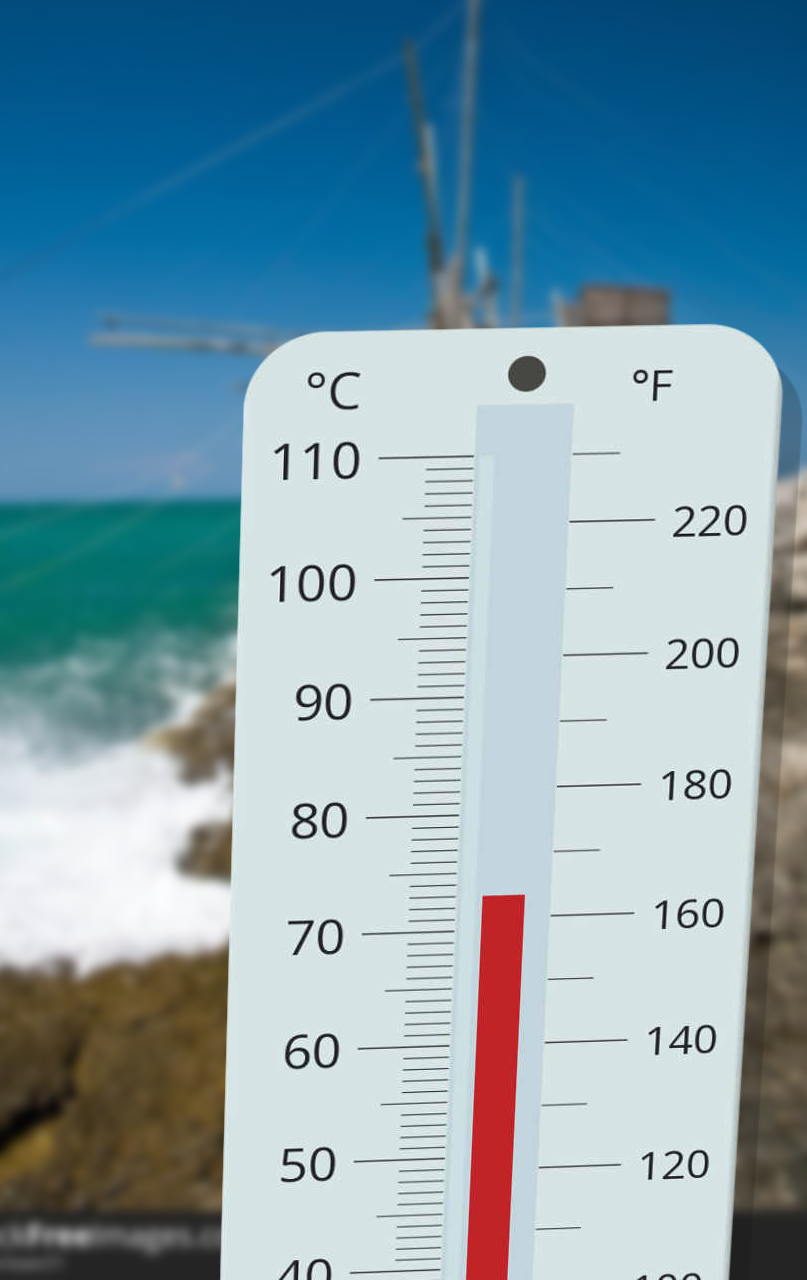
73 °C
